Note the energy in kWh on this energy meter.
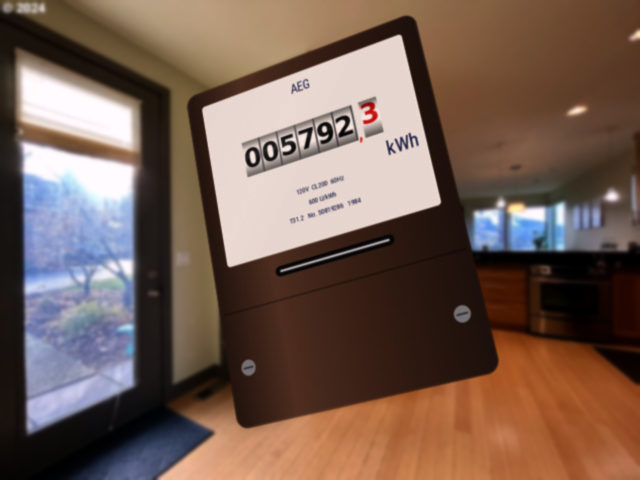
5792.3 kWh
